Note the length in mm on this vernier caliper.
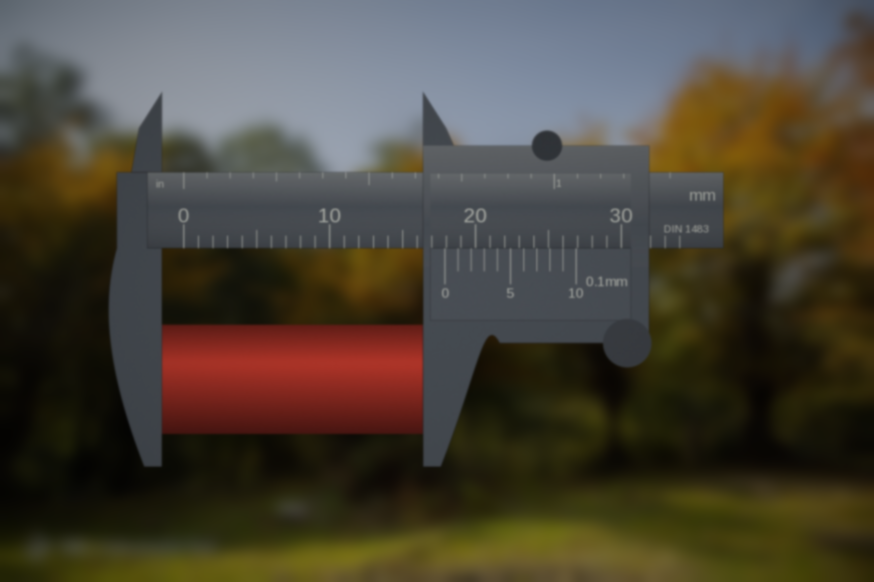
17.9 mm
